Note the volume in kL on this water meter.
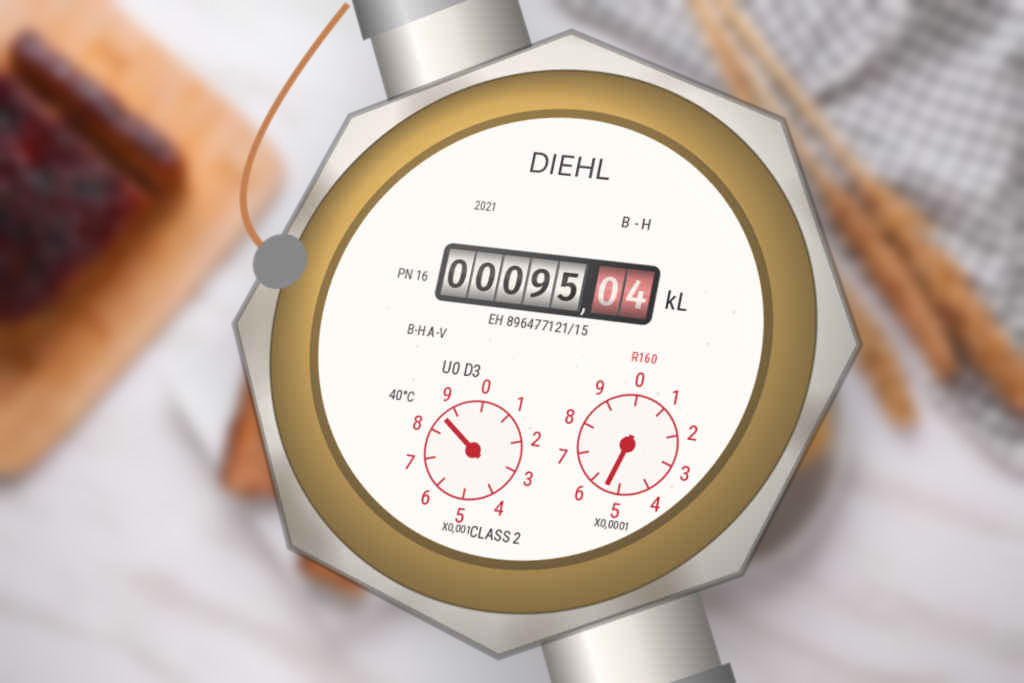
95.0485 kL
